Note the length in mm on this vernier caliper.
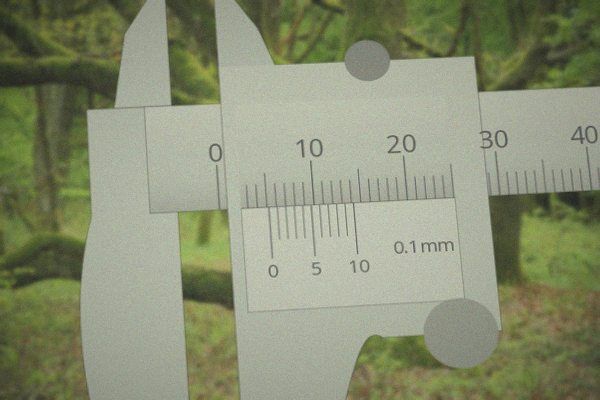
5.2 mm
